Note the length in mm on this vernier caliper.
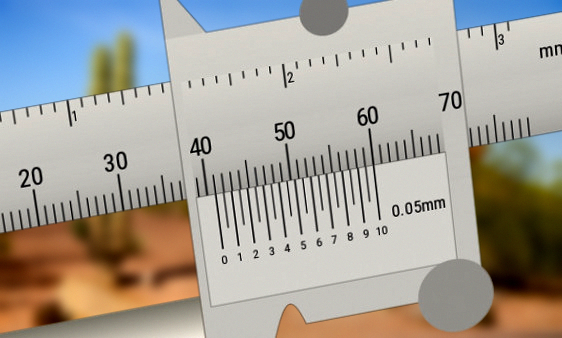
41.0 mm
